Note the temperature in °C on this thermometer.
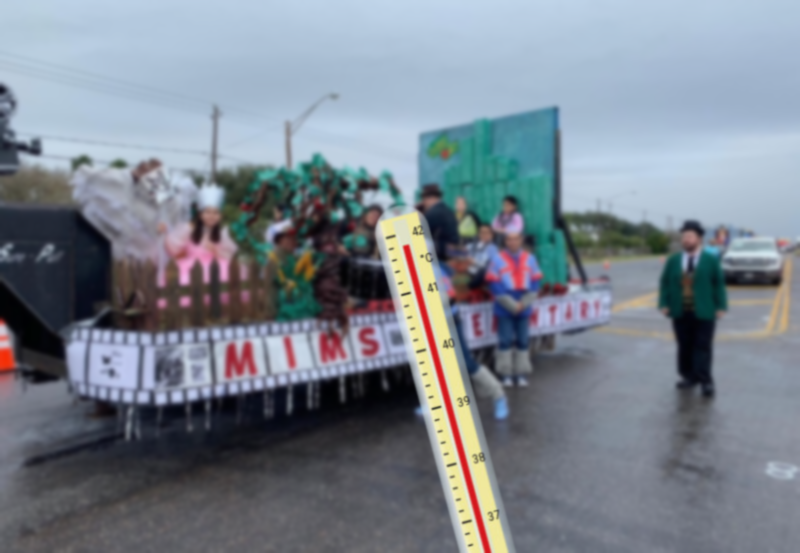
41.8 °C
